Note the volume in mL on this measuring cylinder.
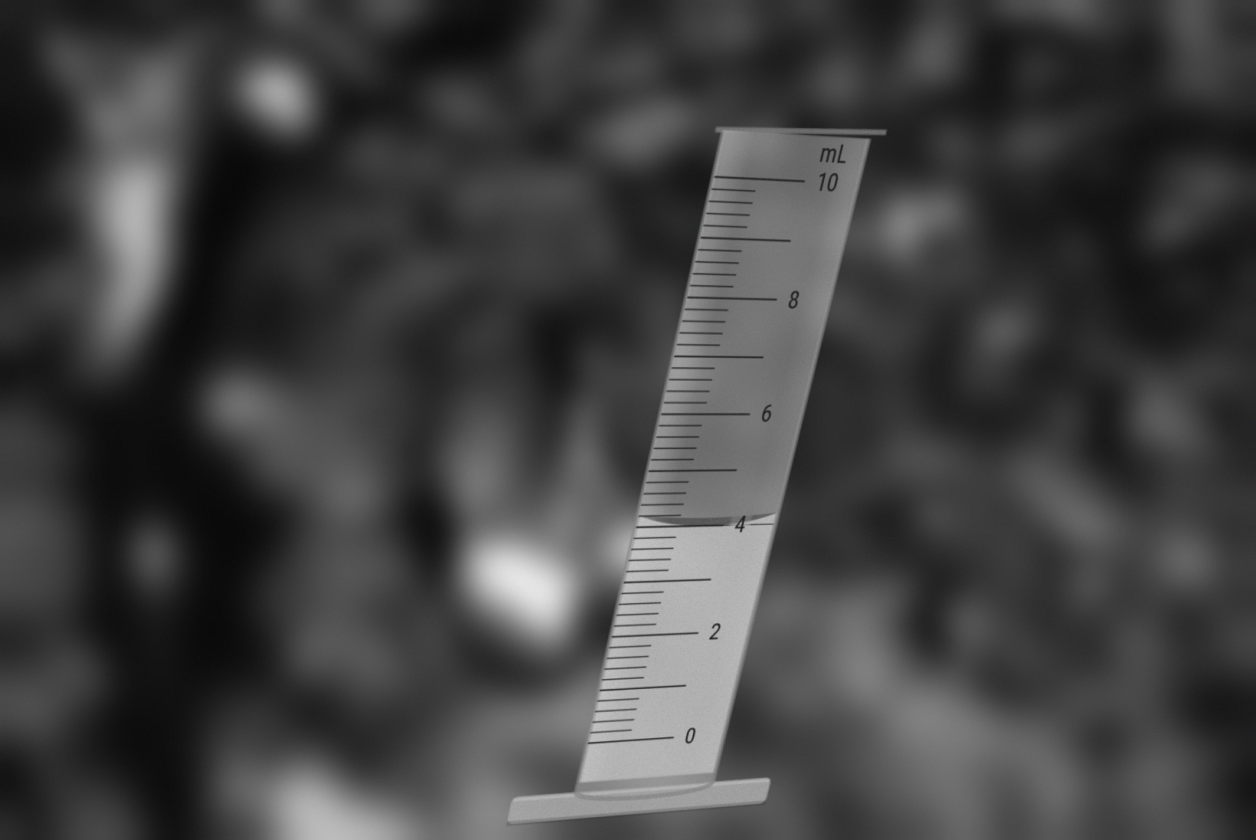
4 mL
